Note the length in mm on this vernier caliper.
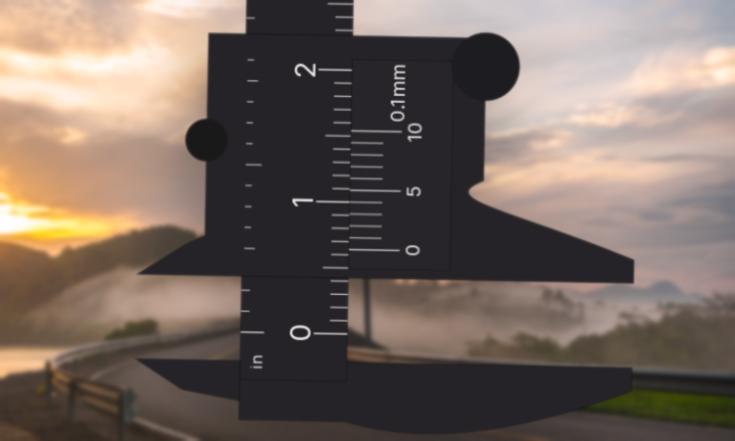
6.4 mm
